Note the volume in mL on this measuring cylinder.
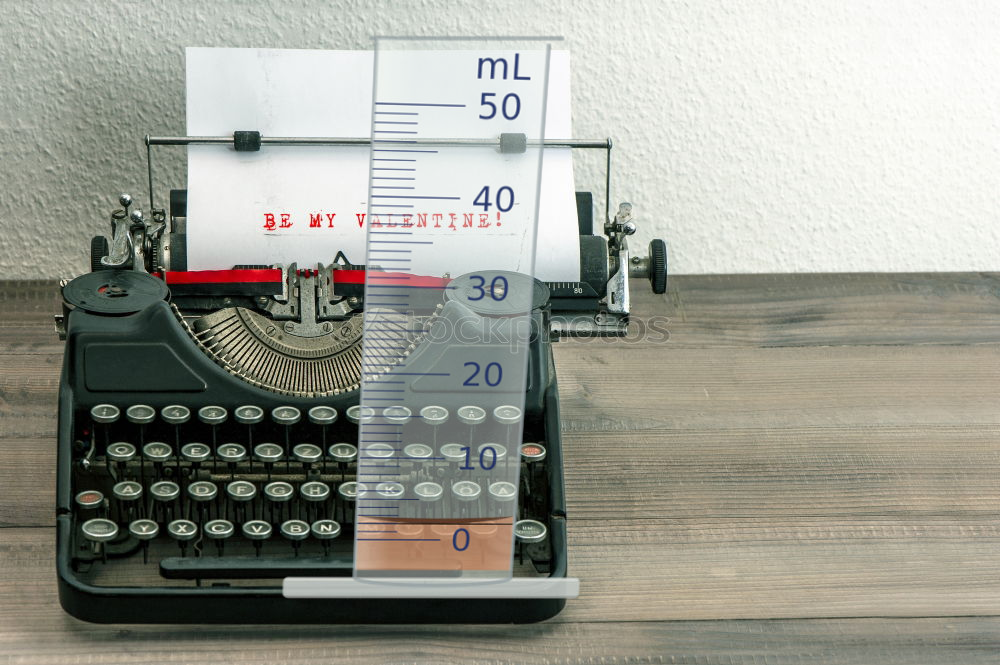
2 mL
